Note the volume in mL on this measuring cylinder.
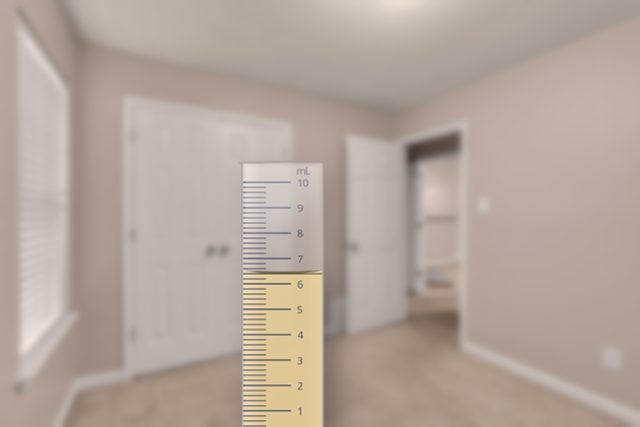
6.4 mL
